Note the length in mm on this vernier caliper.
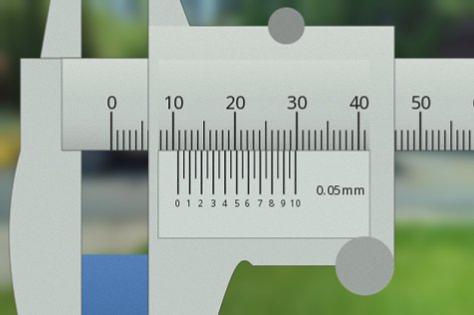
10.8 mm
